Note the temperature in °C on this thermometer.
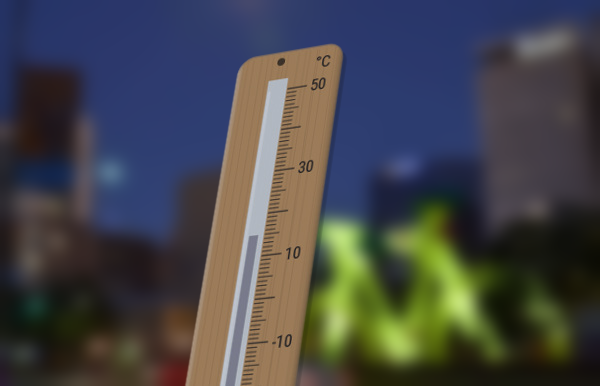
15 °C
